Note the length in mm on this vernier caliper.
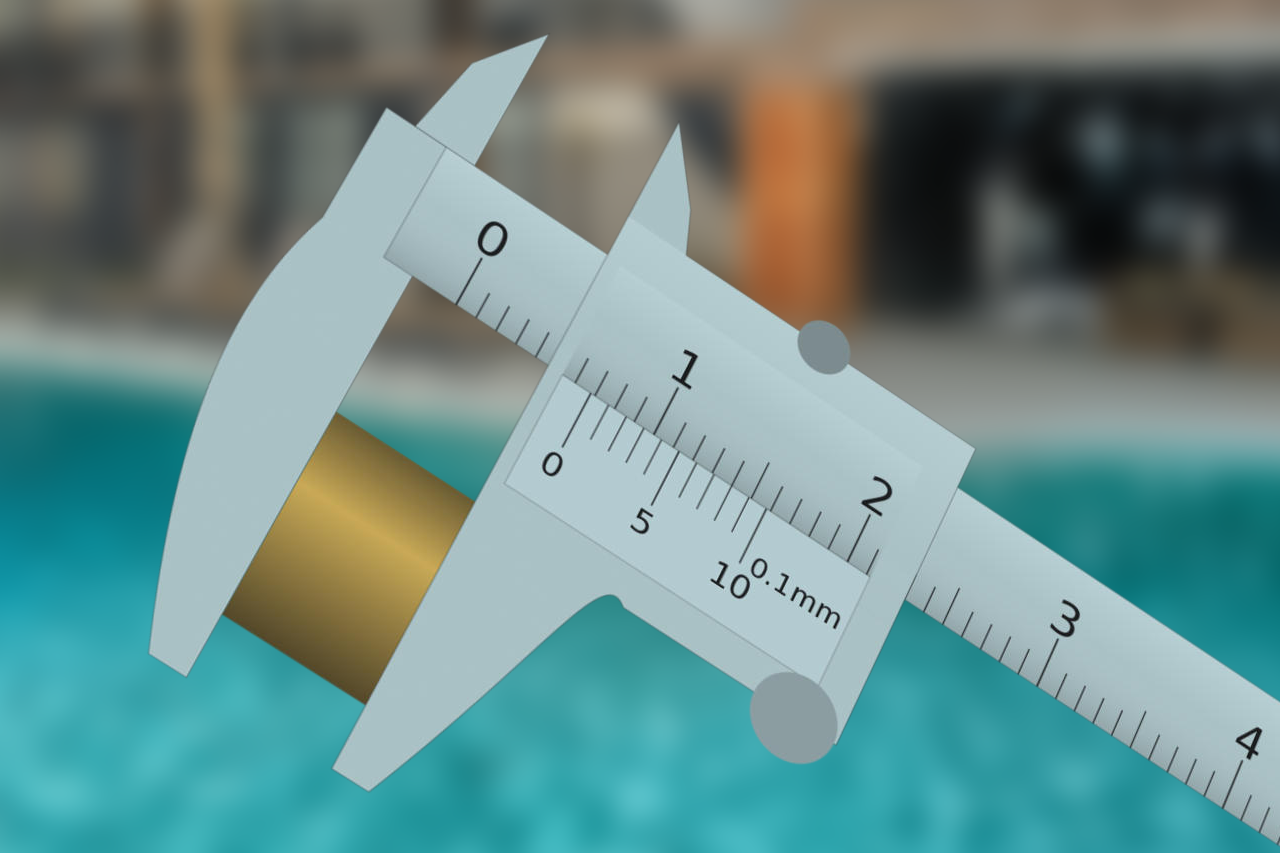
6.8 mm
